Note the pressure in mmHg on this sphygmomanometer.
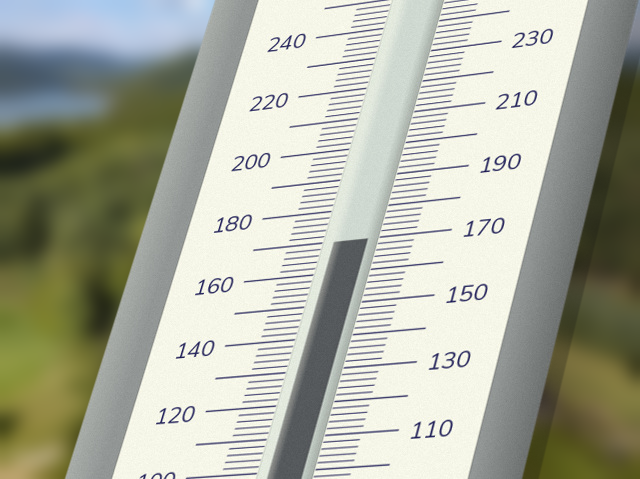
170 mmHg
